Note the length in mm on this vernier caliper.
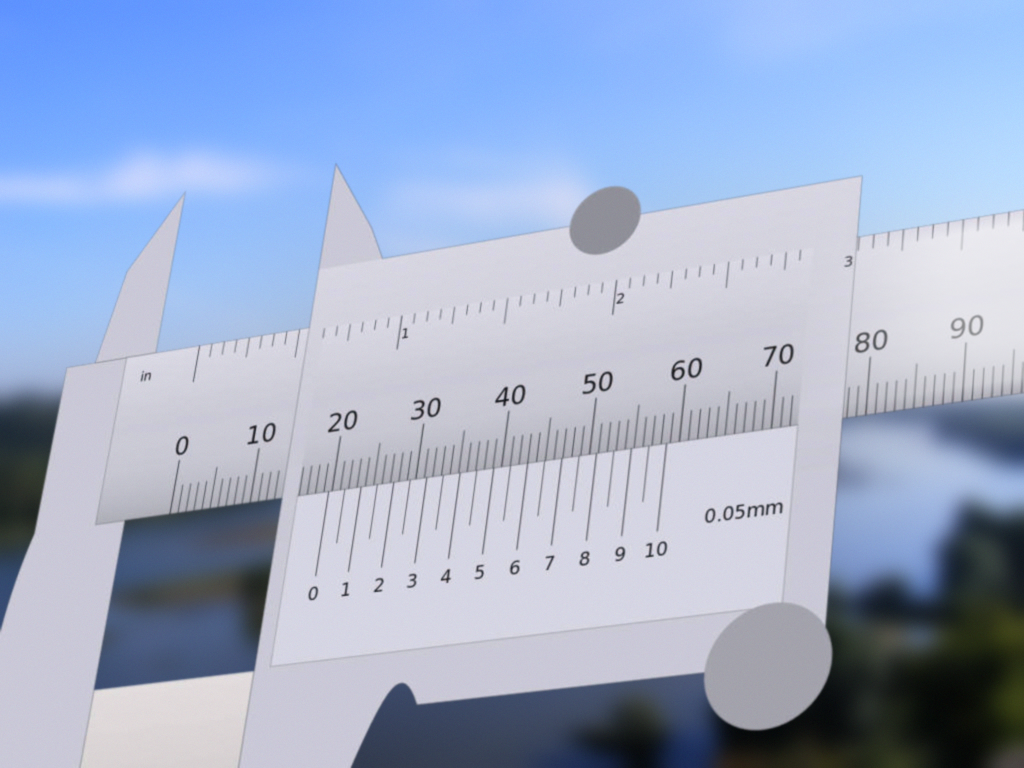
19.6 mm
